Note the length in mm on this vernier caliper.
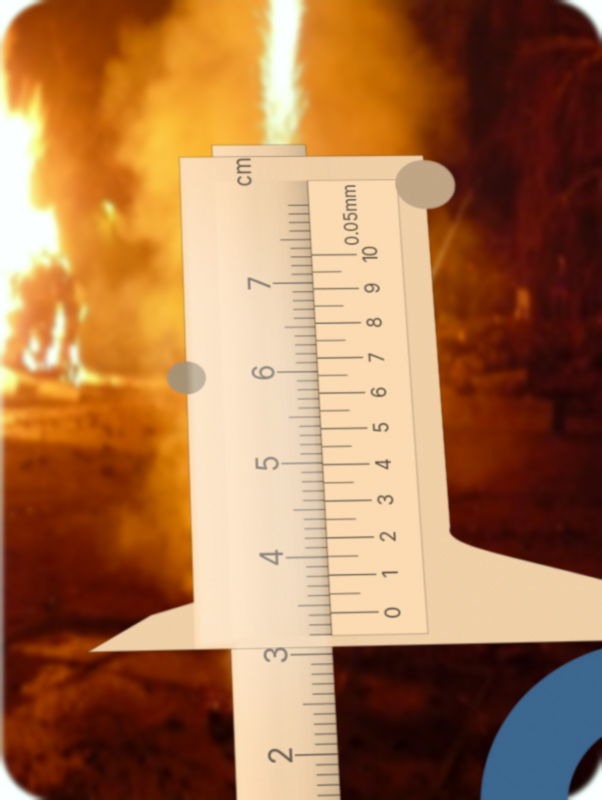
34.2 mm
